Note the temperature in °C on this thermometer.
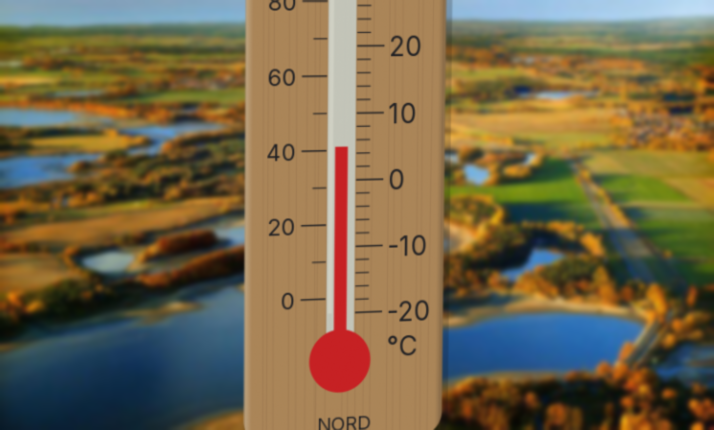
5 °C
